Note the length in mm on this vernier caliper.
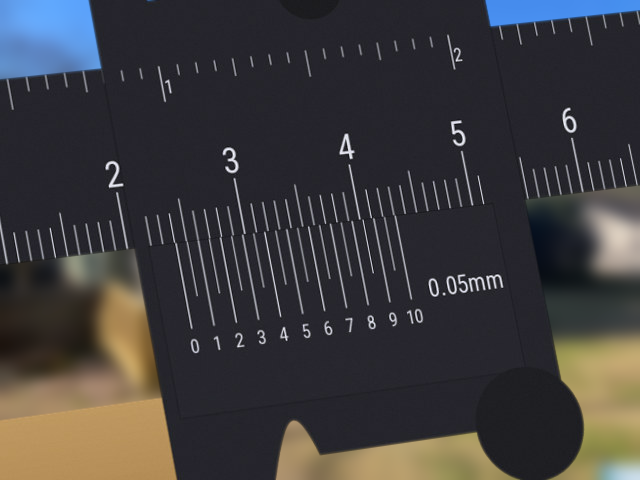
24.1 mm
